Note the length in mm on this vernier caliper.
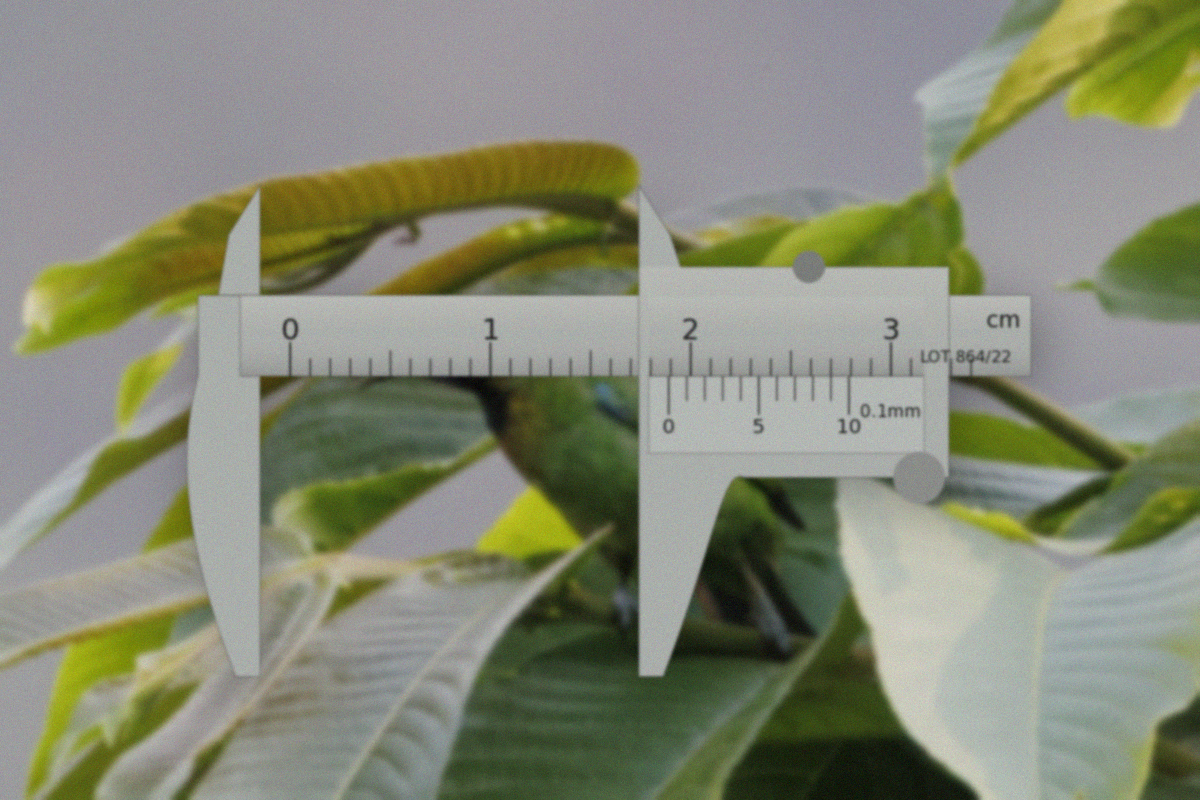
18.9 mm
